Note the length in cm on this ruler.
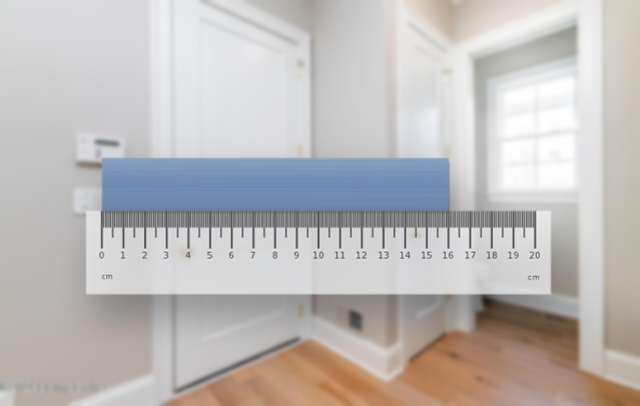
16 cm
